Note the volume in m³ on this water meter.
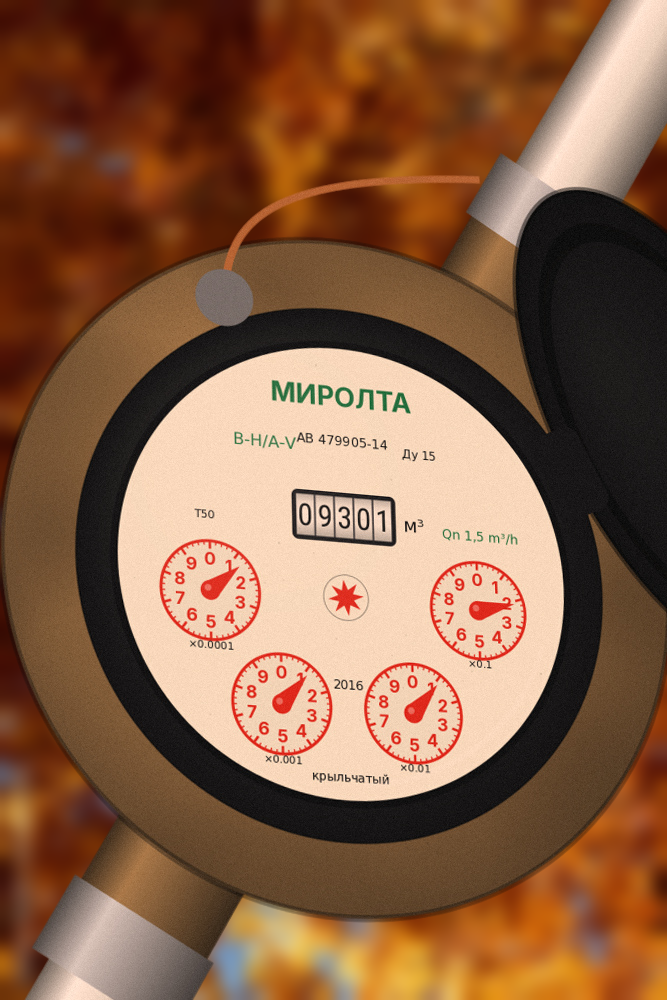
9301.2111 m³
